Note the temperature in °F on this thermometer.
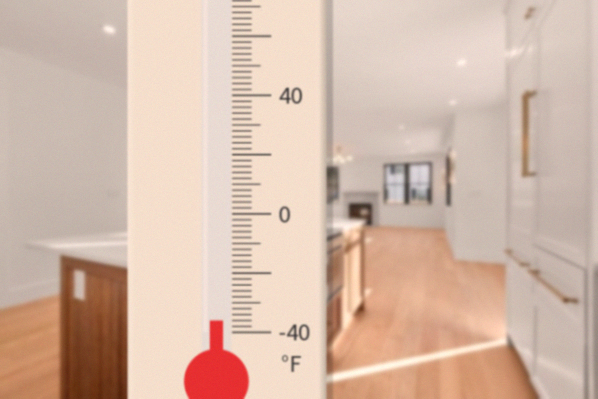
-36 °F
